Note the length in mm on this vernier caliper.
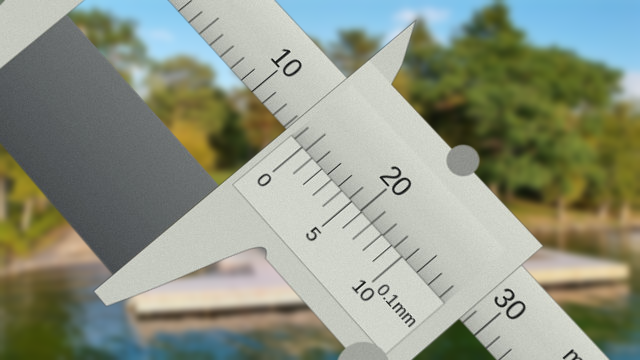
14.7 mm
